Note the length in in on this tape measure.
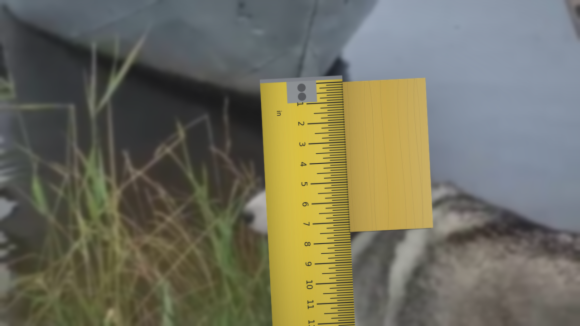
7.5 in
